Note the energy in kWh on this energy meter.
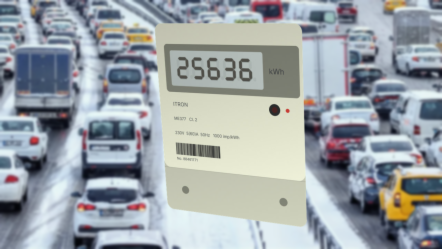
25636 kWh
